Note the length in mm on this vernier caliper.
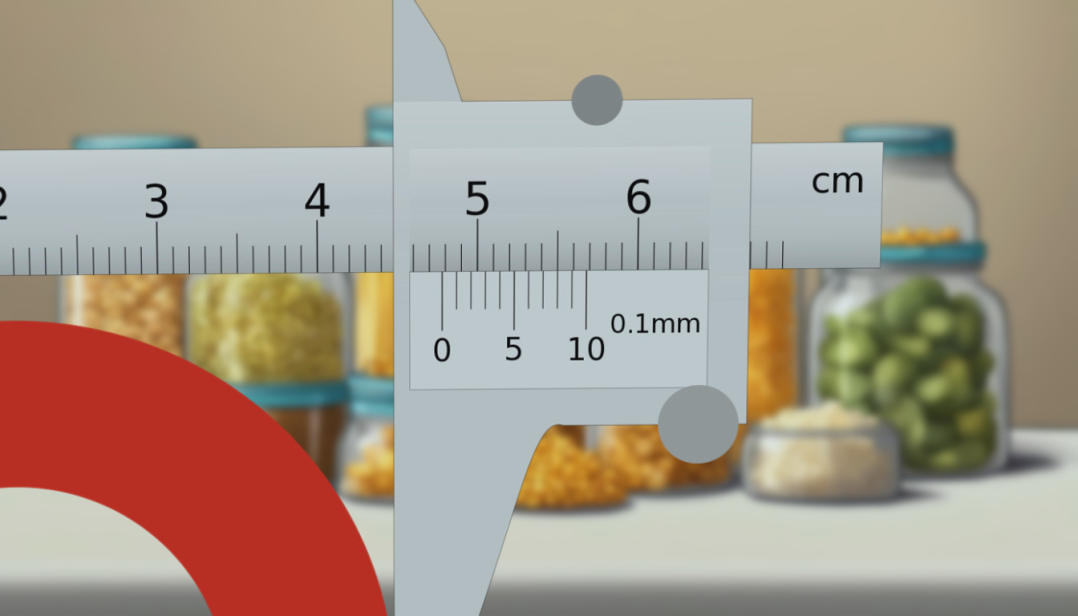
47.8 mm
